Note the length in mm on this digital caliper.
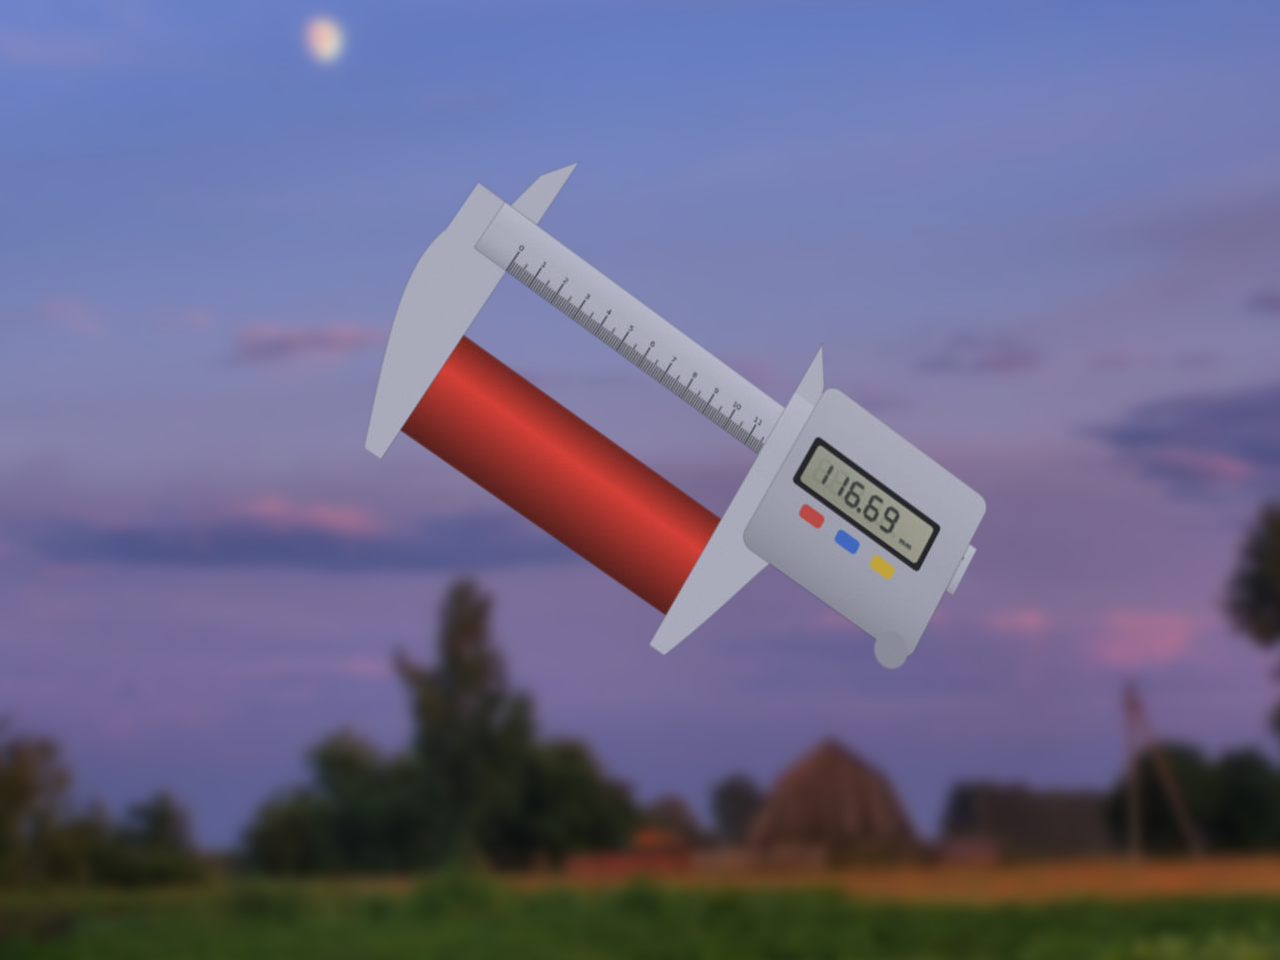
116.69 mm
